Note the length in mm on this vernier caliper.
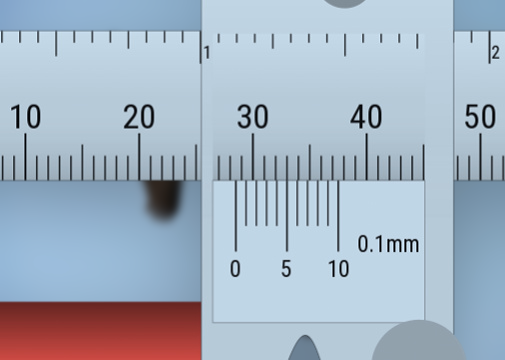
28.5 mm
